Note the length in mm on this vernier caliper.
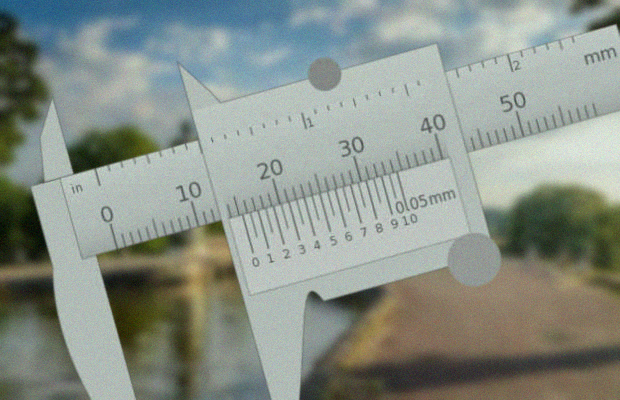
15.4 mm
